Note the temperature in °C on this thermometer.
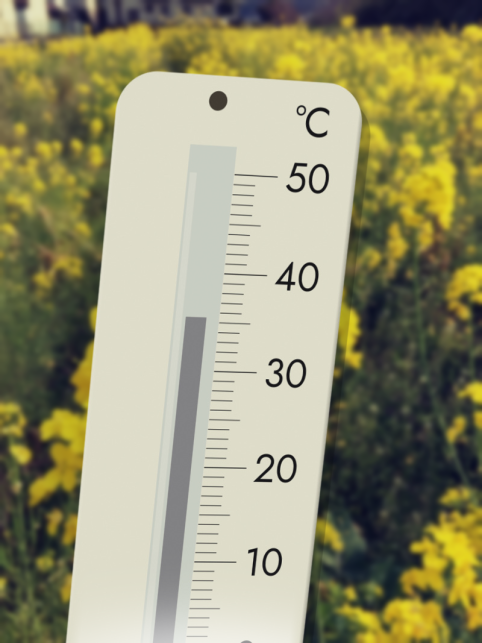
35.5 °C
